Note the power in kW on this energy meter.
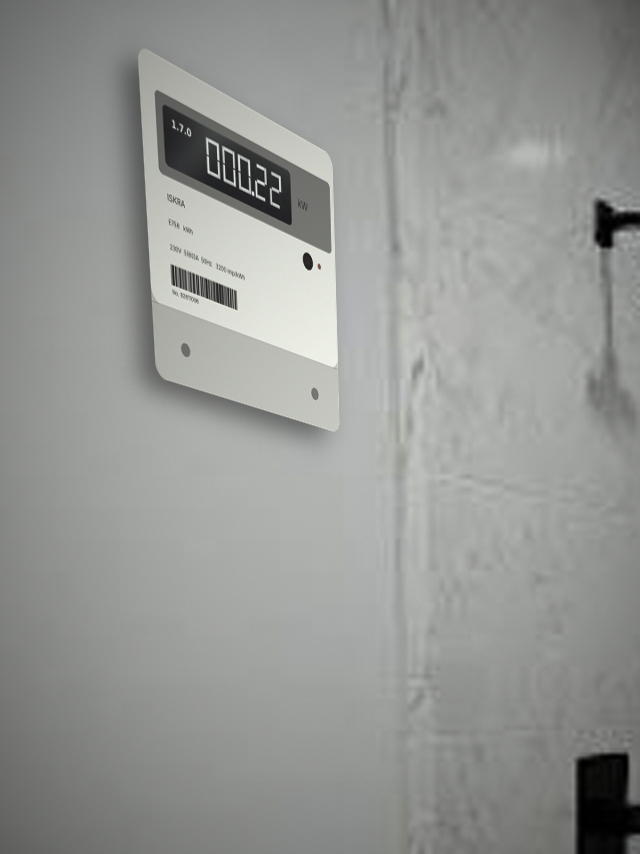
0.22 kW
